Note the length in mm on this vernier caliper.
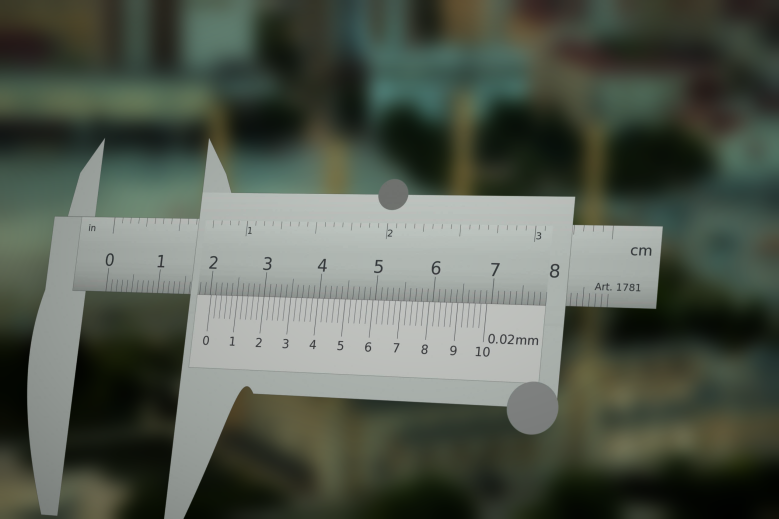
20.2 mm
